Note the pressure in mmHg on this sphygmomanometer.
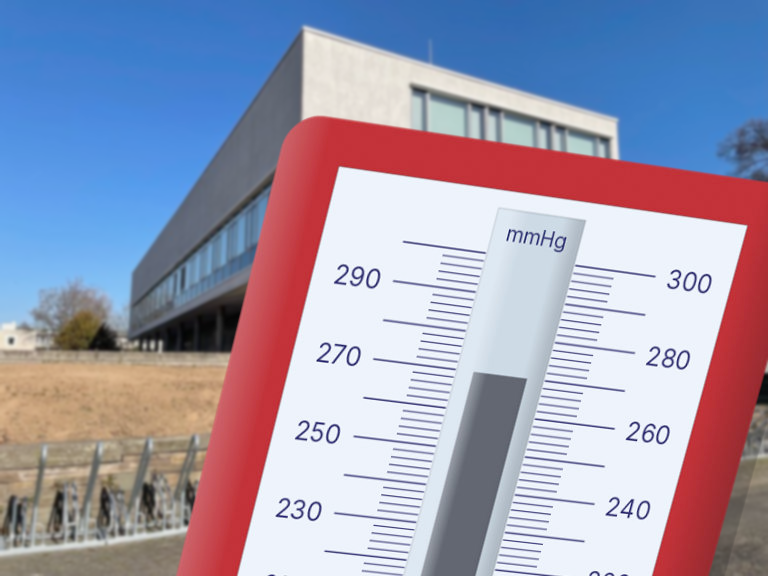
270 mmHg
